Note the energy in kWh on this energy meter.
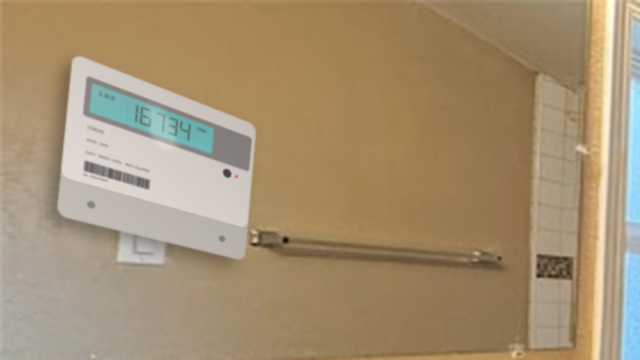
16734 kWh
